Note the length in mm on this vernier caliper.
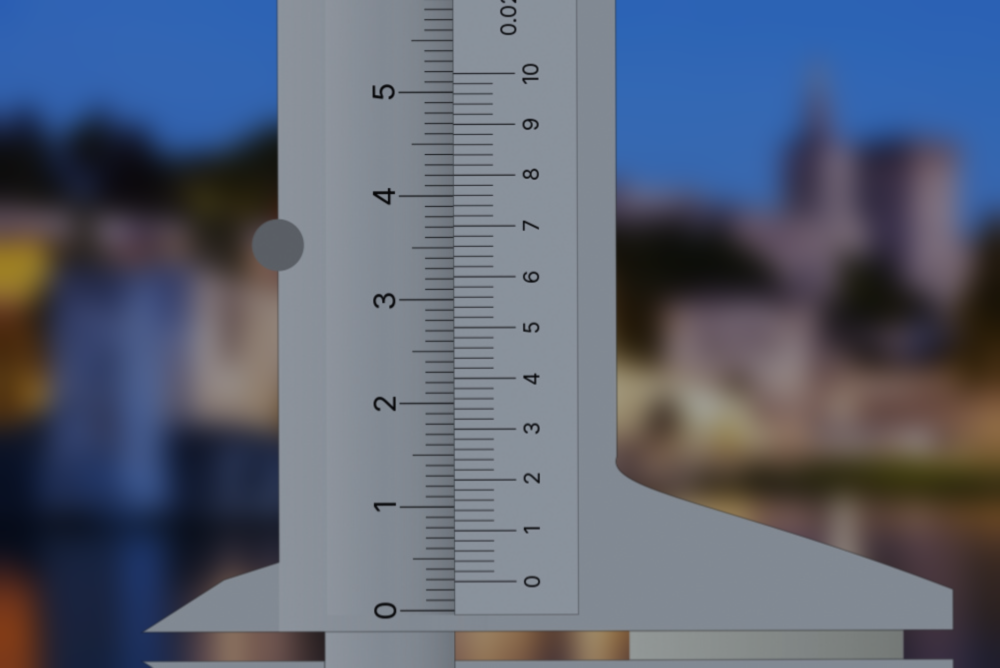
2.8 mm
